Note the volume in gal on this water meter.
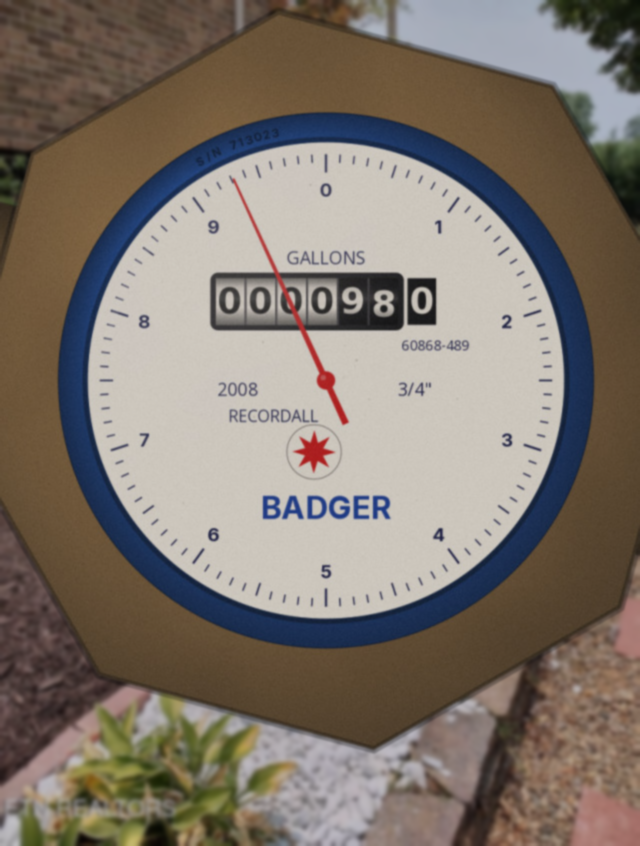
979.3 gal
